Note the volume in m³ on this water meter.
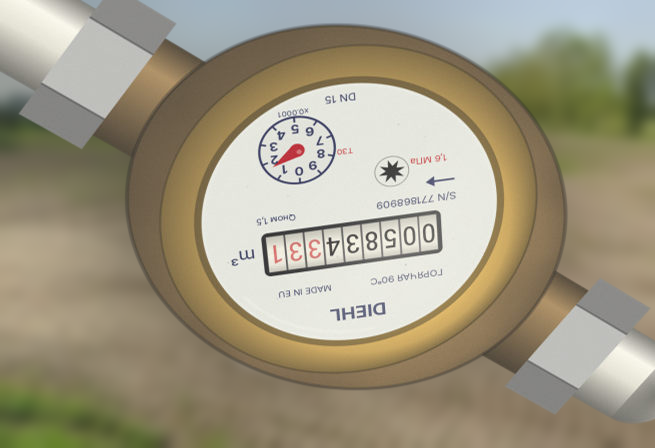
5834.3311 m³
